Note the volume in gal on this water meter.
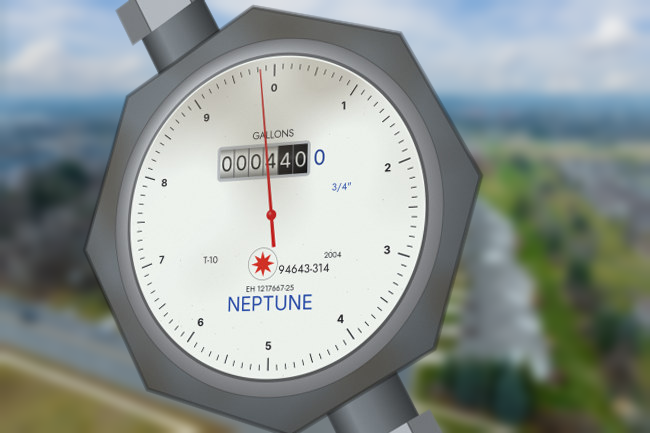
4399.8 gal
